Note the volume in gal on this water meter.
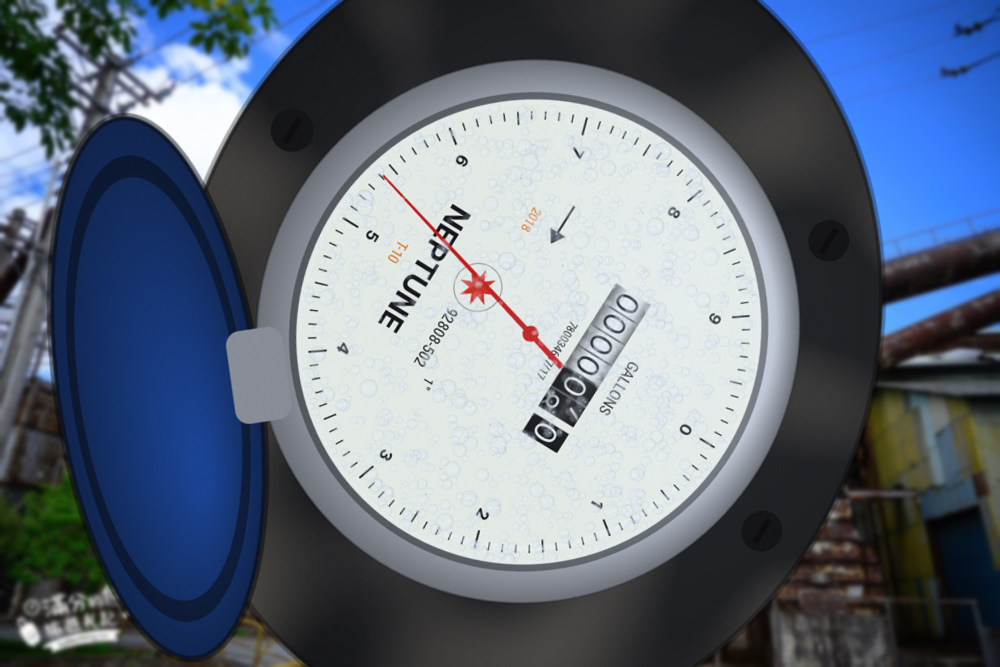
75.4 gal
